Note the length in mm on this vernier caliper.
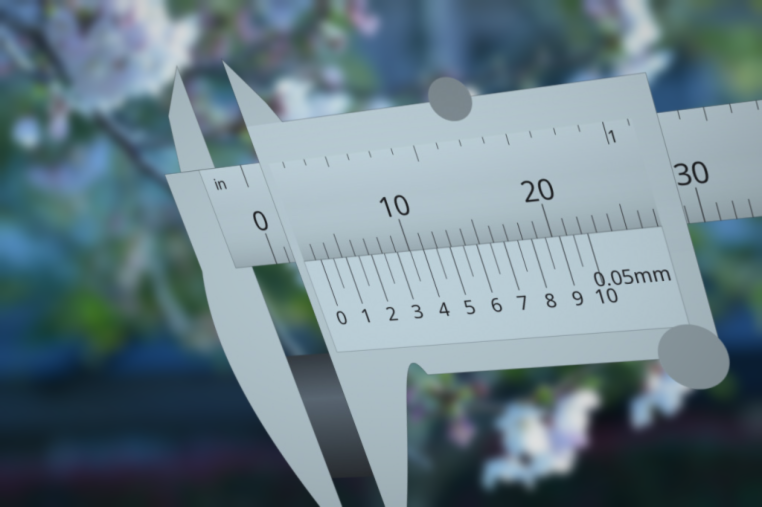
3.4 mm
